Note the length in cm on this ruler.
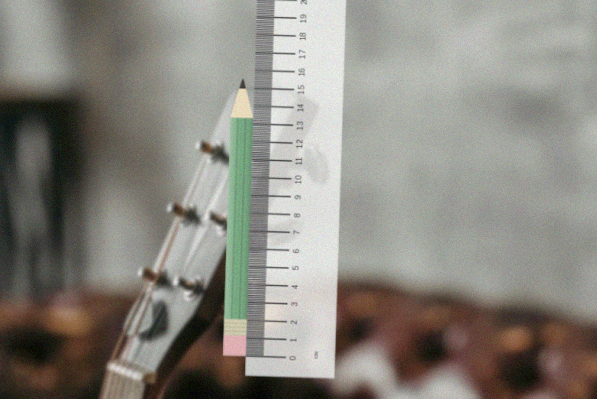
15.5 cm
